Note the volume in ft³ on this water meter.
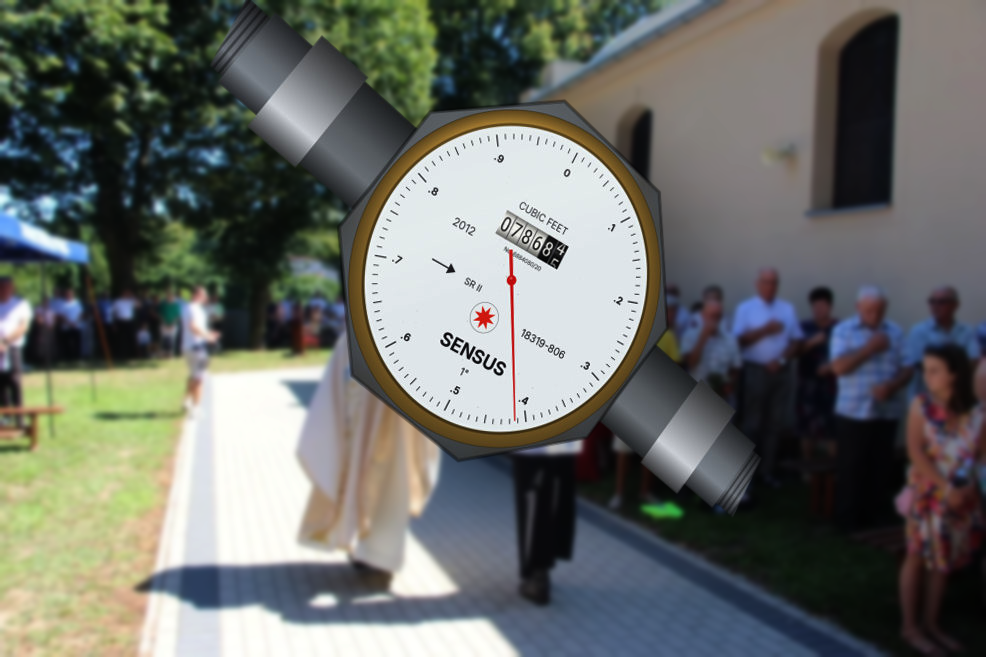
78684.41 ft³
